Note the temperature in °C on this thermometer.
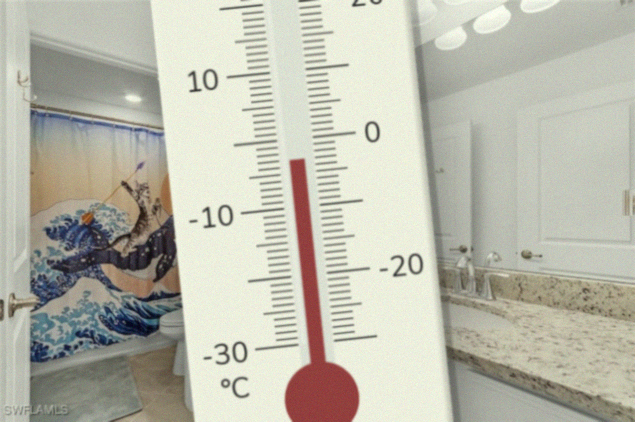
-3 °C
